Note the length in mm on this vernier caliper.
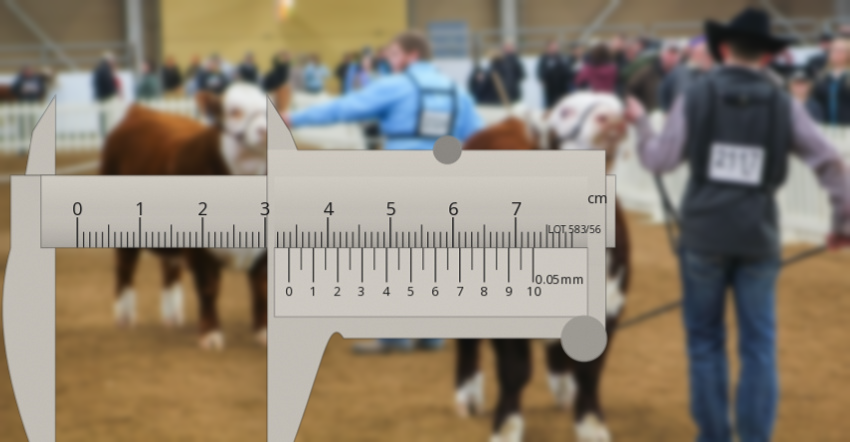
33.8 mm
